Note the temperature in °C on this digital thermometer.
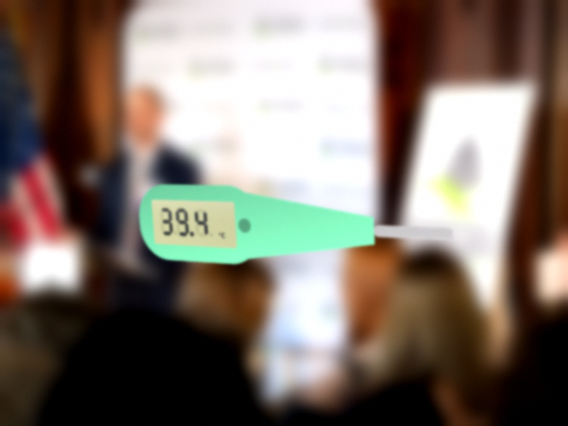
39.4 °C
